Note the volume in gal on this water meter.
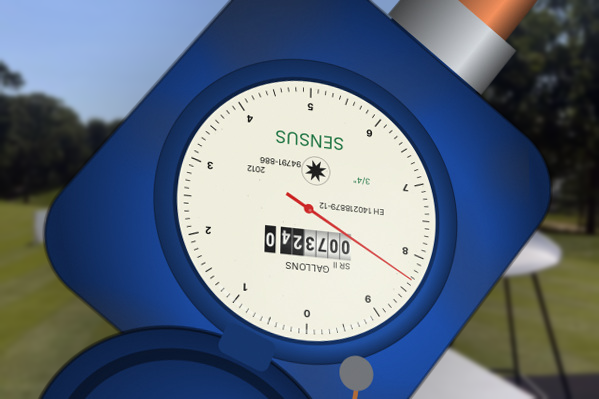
73238.3 gal
